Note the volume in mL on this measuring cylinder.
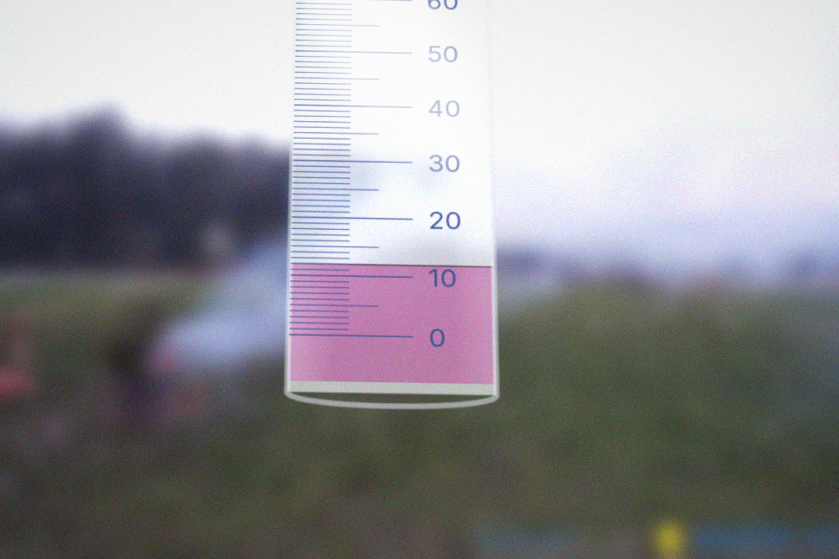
12 mL
